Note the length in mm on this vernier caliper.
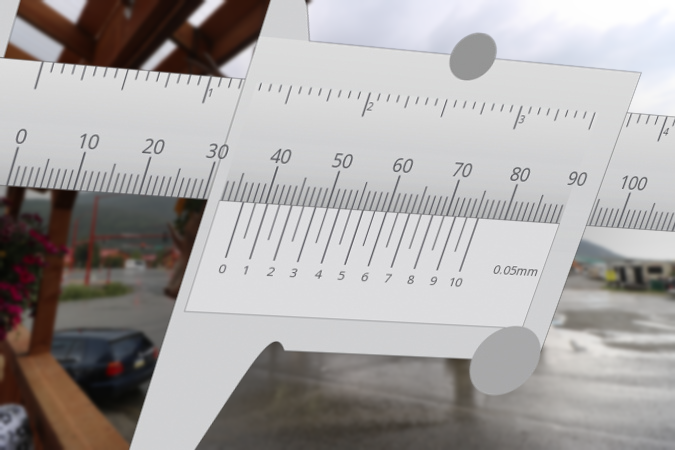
36.4 mm
